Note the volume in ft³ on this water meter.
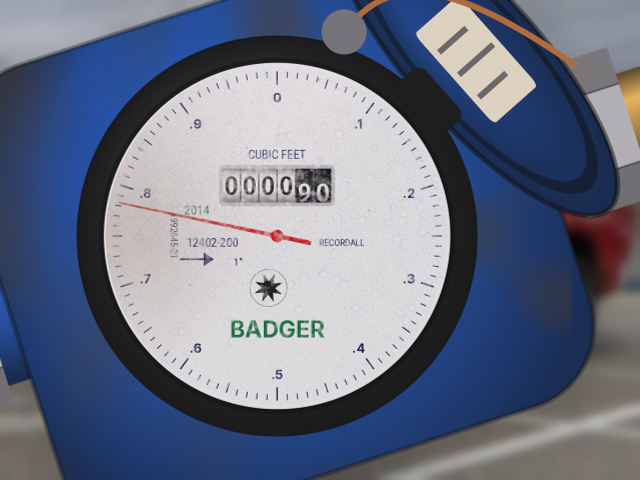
89.78 ft³
